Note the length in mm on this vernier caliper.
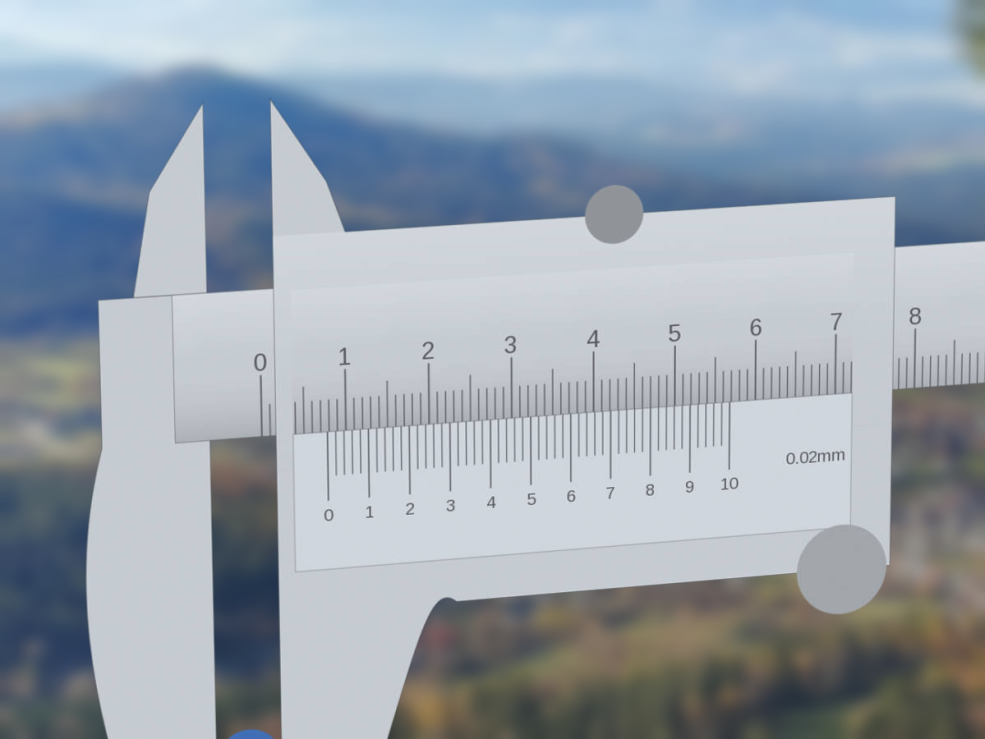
7.8 mm
